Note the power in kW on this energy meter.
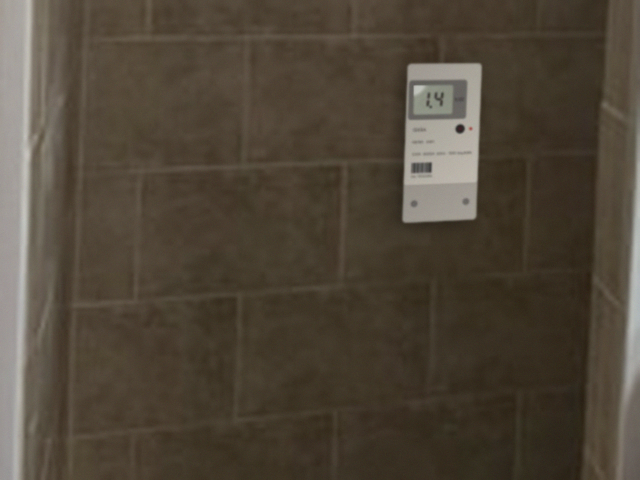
1.4 kW
